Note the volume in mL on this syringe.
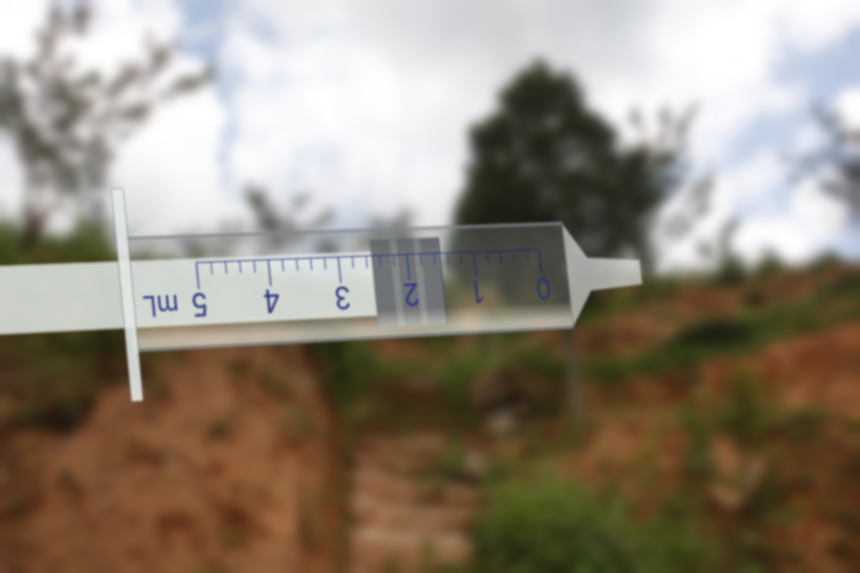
1.5 mL
